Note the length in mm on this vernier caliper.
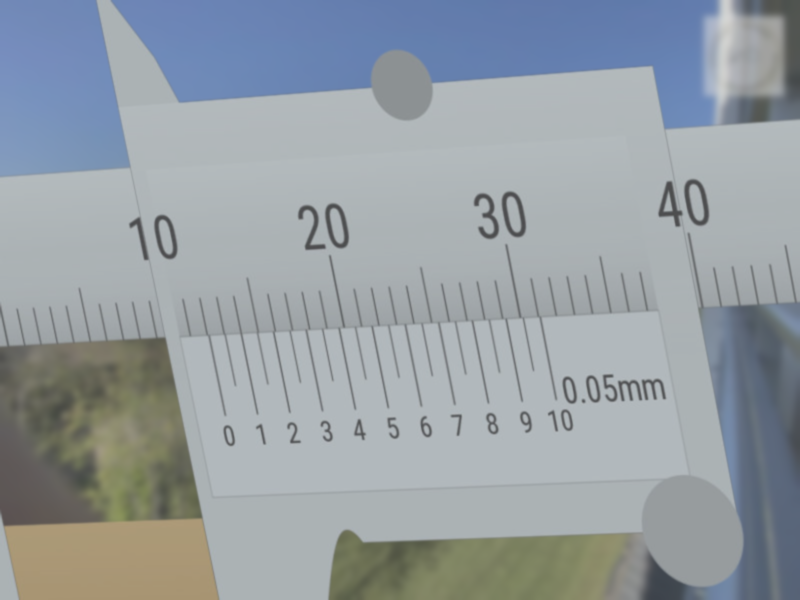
12.1 mm
